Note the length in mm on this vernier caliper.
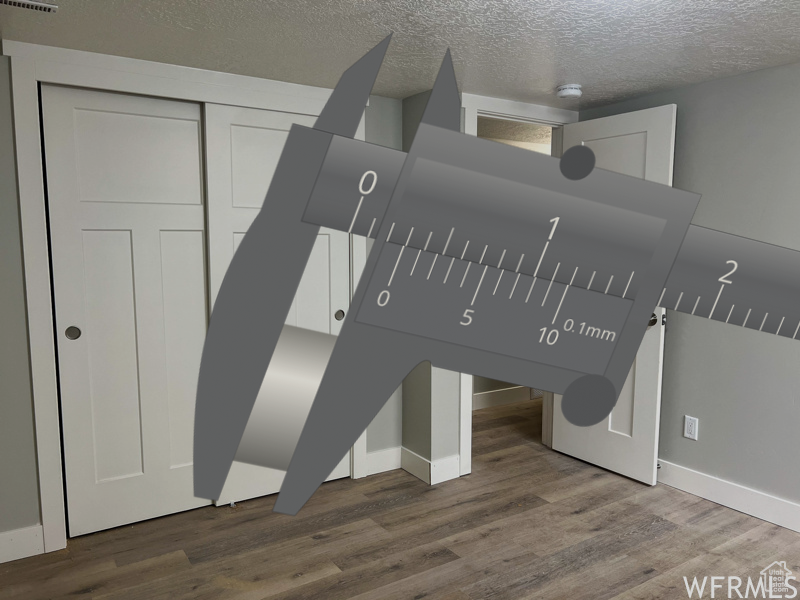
2.9 mm
